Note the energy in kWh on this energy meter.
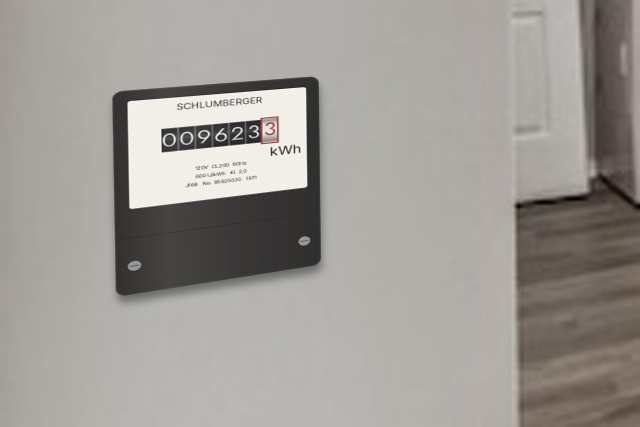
9623.3 kWh
